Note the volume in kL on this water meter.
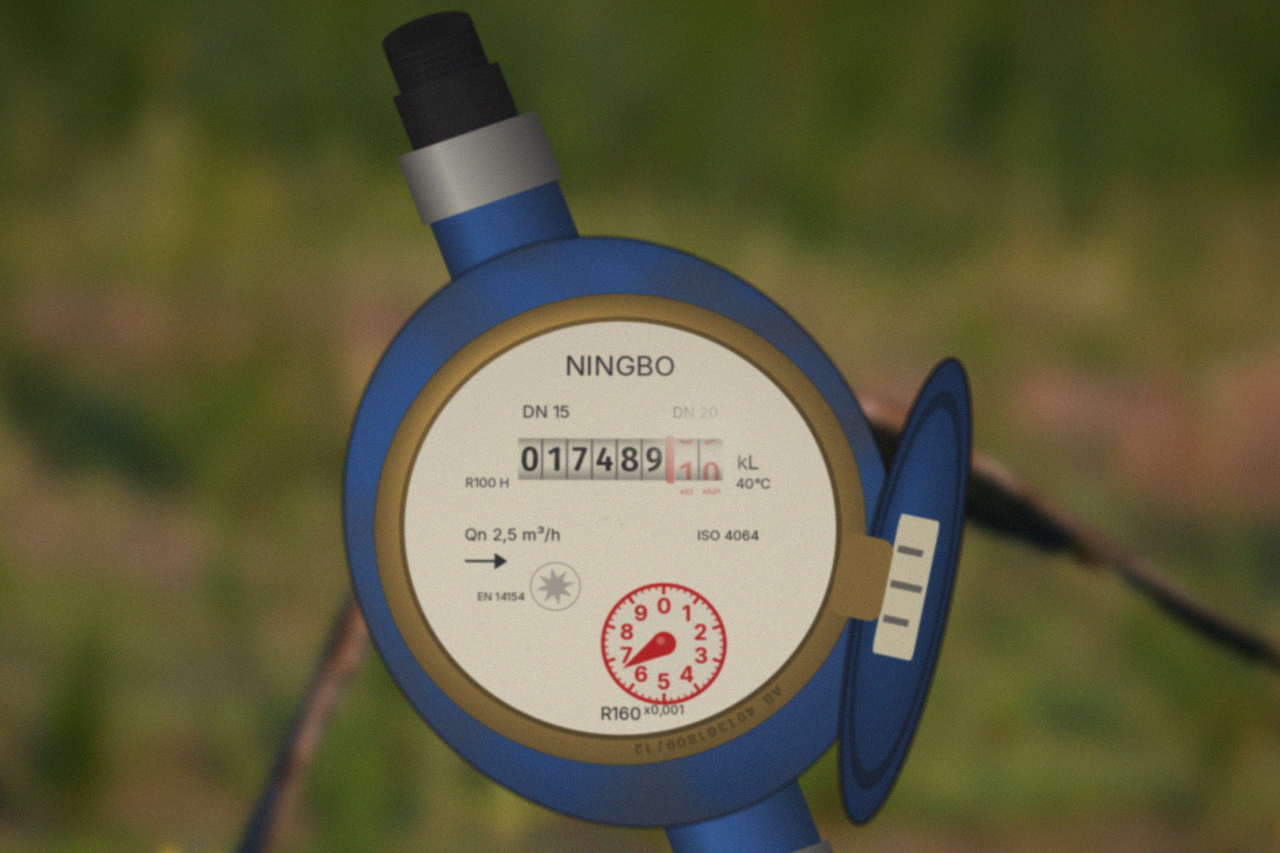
17489.096 kL
